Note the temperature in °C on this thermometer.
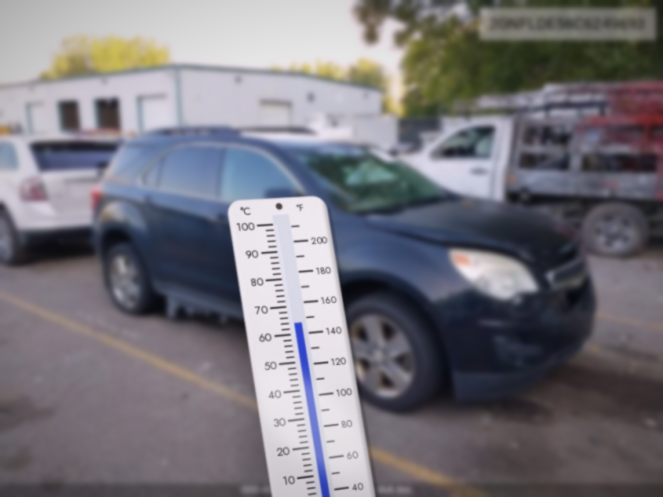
64 °C
